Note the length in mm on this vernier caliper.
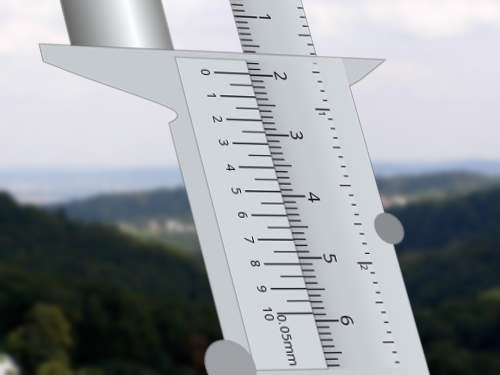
19.8 mm
